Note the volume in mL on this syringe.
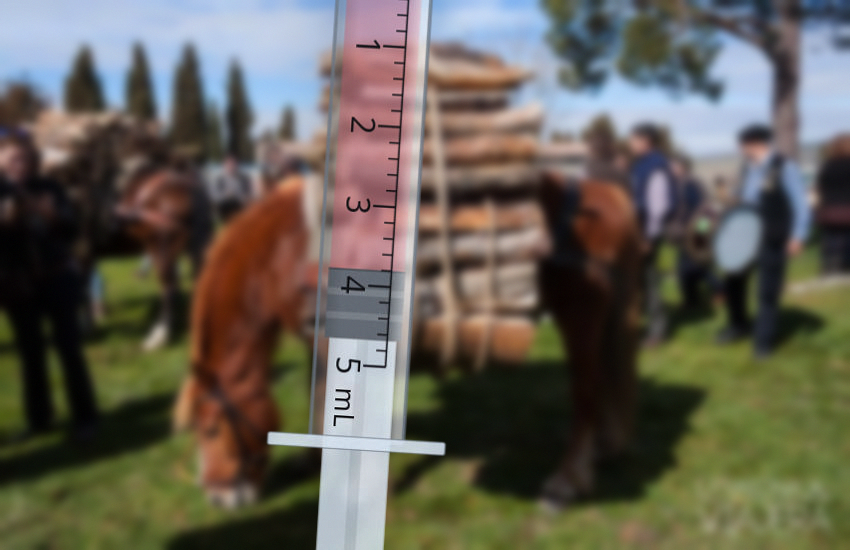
3.8 mL
